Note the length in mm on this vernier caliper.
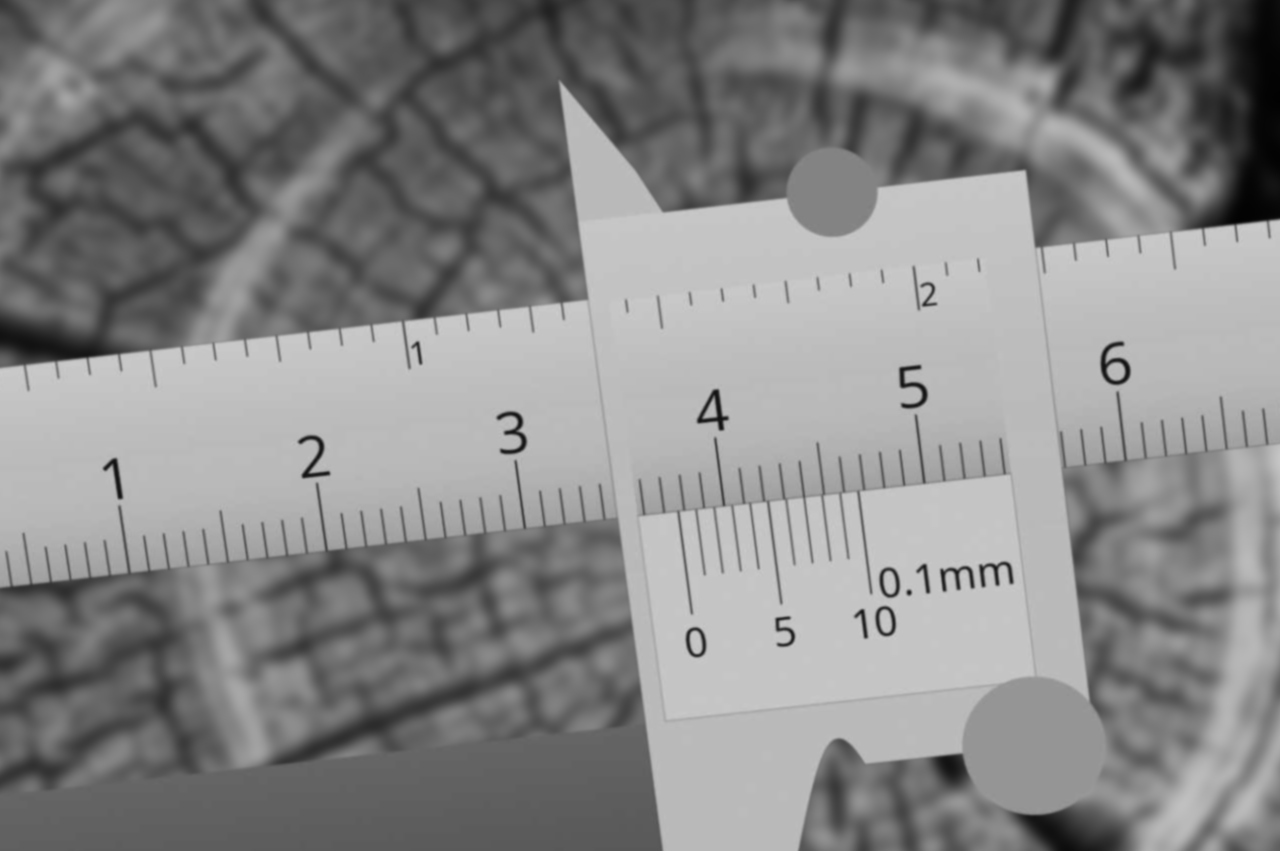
37.7 mm
